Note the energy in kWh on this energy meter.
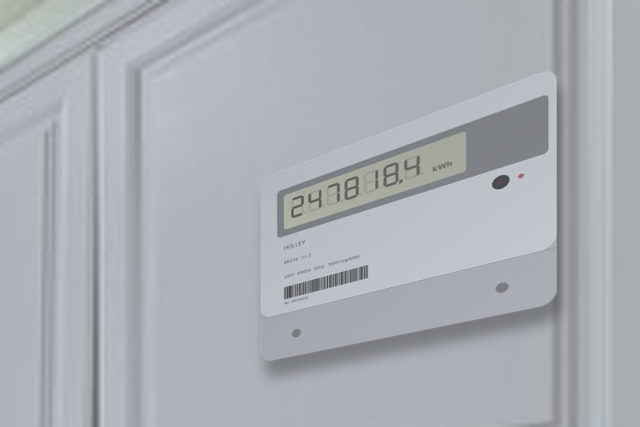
247818.4 kWh
